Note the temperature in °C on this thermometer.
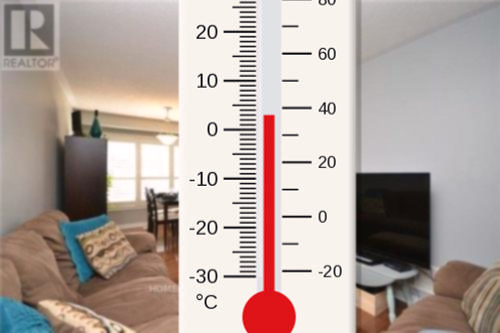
3 °C
